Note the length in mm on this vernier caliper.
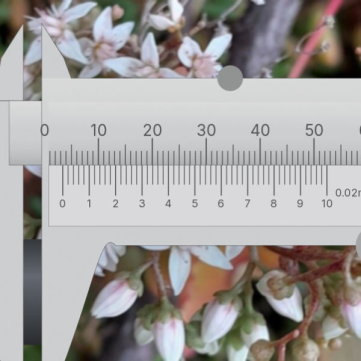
3.4 mm
